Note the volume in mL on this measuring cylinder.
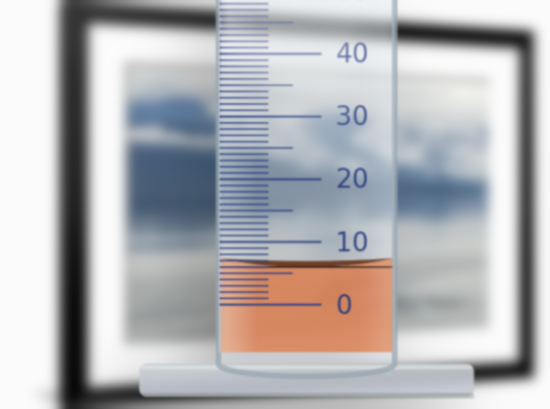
6 mL
